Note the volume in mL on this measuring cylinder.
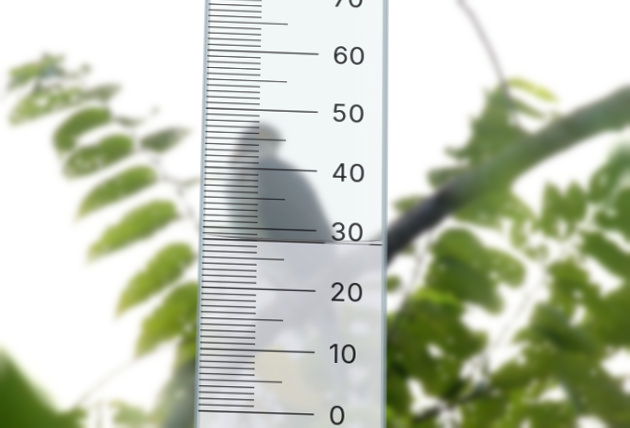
28 mL
